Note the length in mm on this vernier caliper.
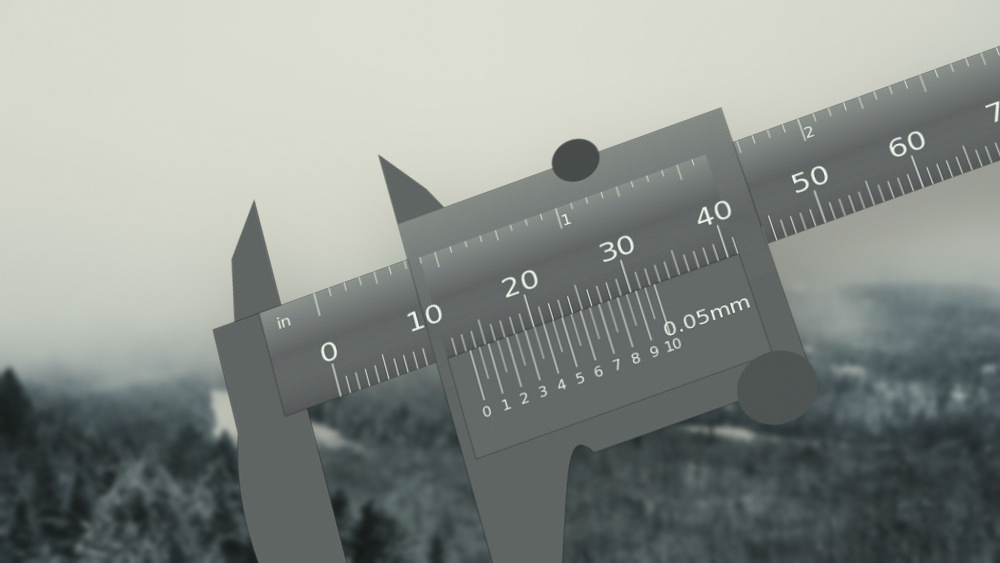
13.4 mm
